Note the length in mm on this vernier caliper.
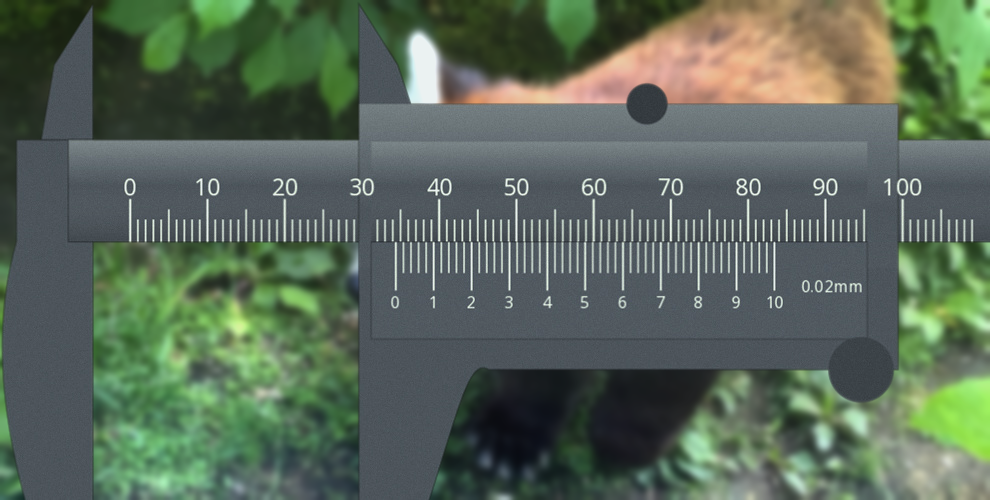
34.4 mm
